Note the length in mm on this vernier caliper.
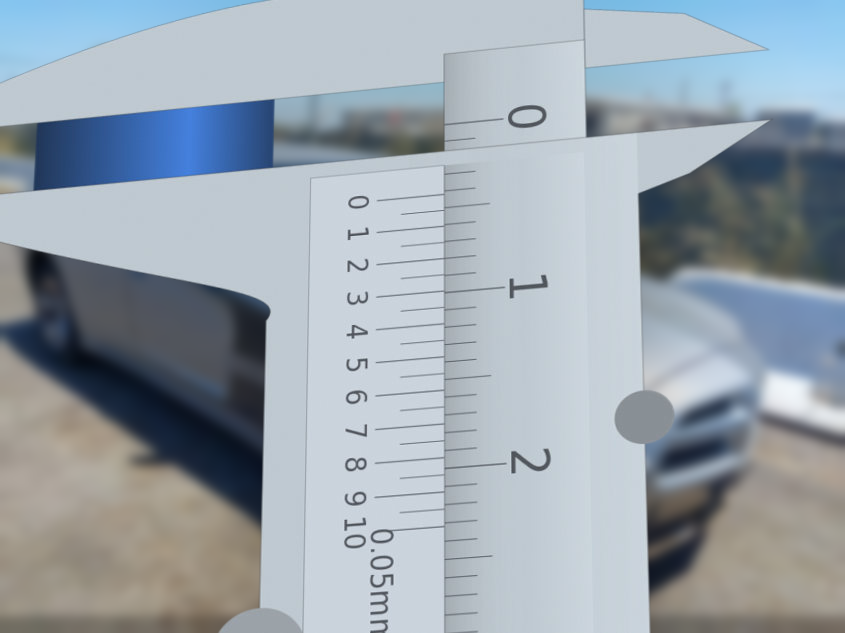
4.2 mm
